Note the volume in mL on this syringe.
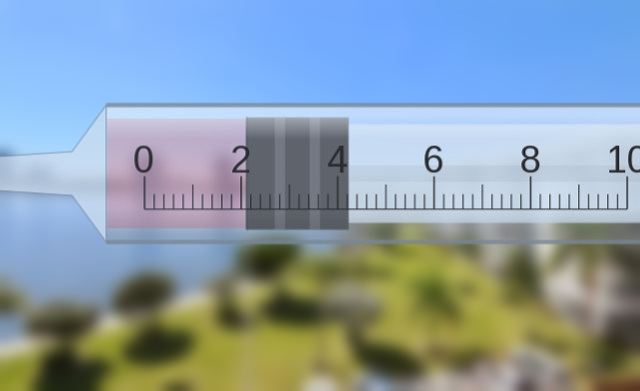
2.1 mL
